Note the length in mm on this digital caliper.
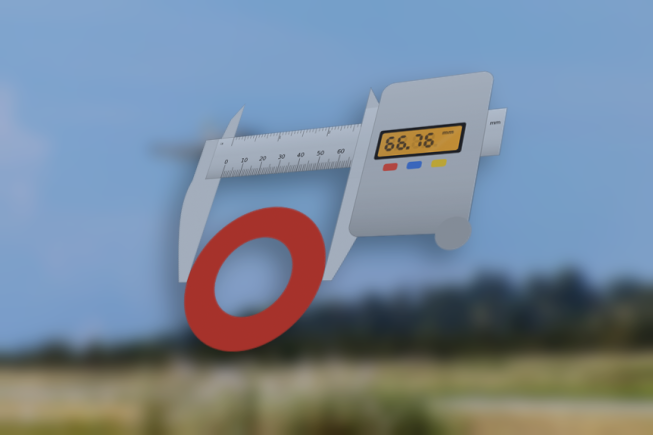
66.76 mm
